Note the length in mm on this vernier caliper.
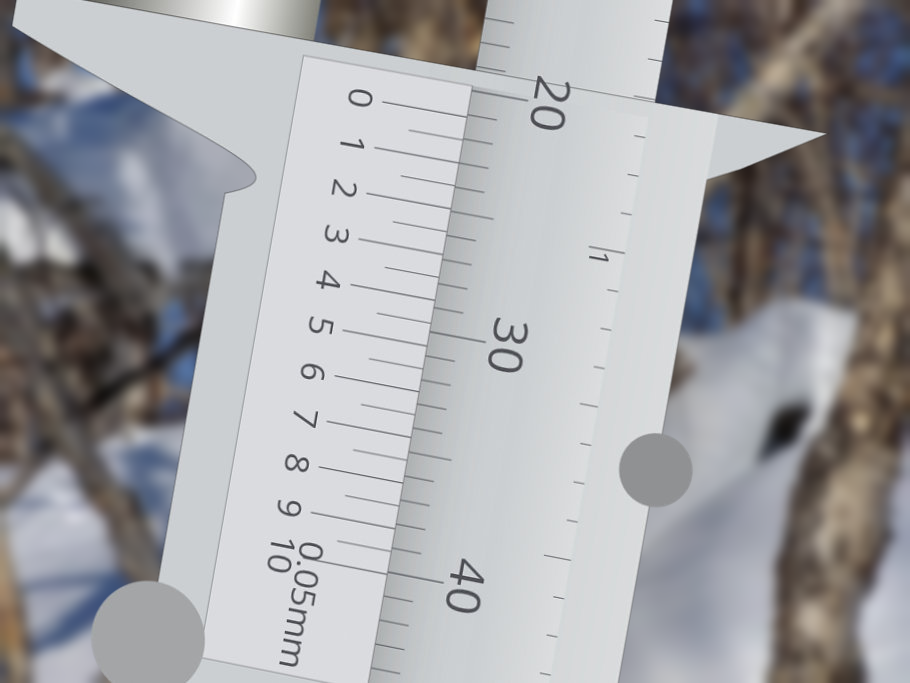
21.10 mm
